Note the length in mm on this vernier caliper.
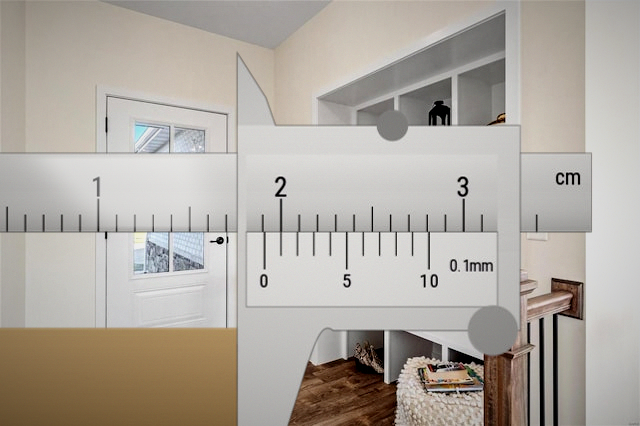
19.1 mm
